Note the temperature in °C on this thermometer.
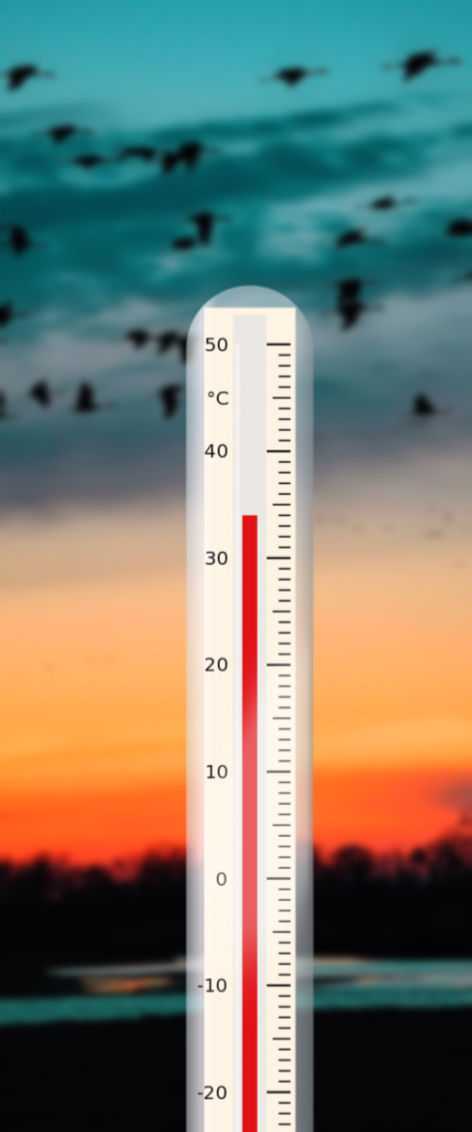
34 °C
